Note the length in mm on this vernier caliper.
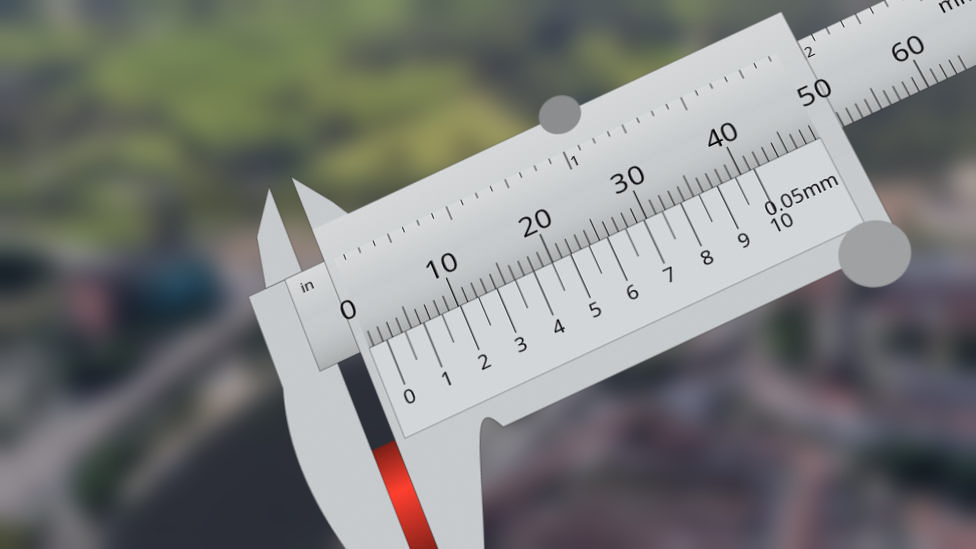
2.4 mm
